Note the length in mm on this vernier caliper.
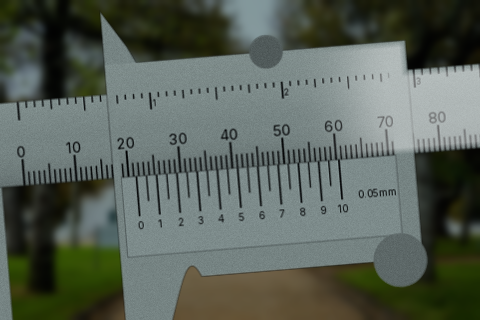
21.5 mm
